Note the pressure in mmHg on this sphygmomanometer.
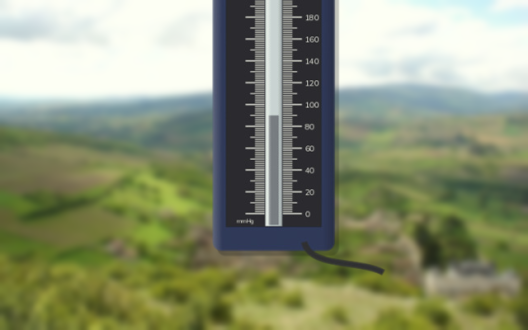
90 mmHg
